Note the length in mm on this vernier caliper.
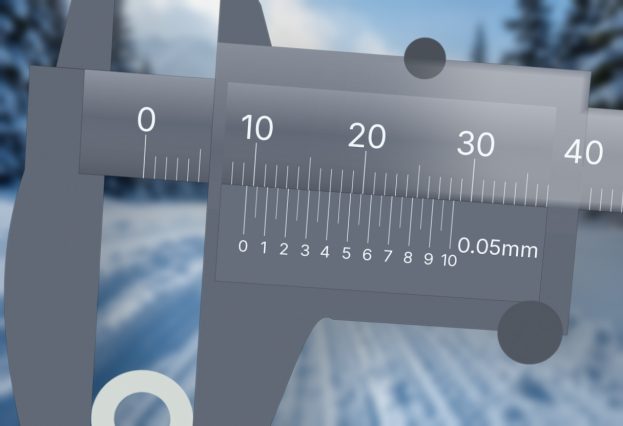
9.4 mm
